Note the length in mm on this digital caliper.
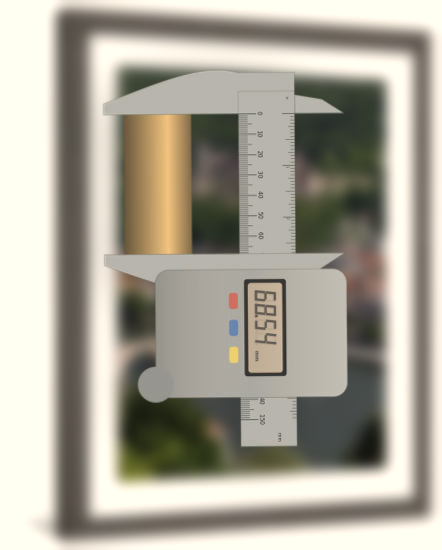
68.54 mm
